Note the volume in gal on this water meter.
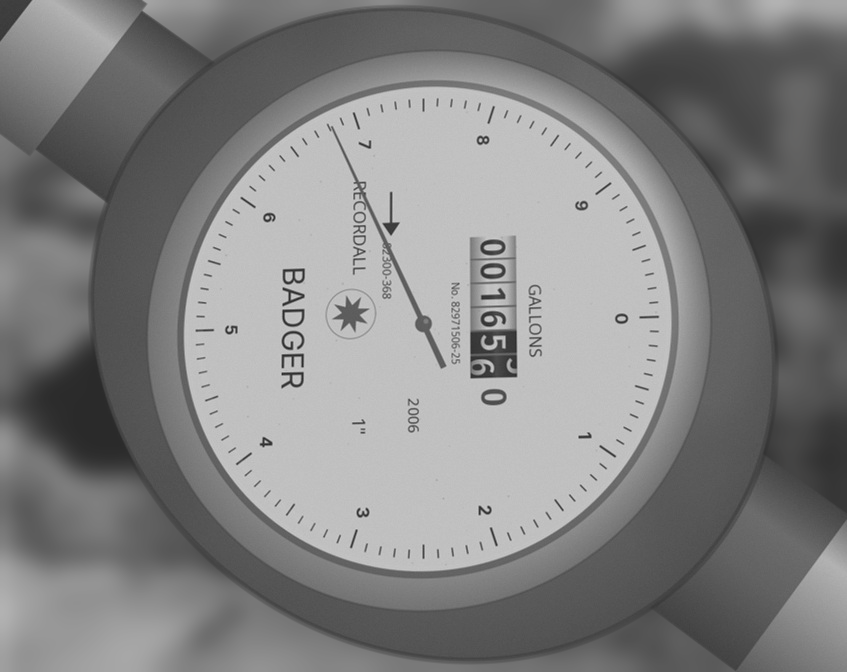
16556.8 gal
